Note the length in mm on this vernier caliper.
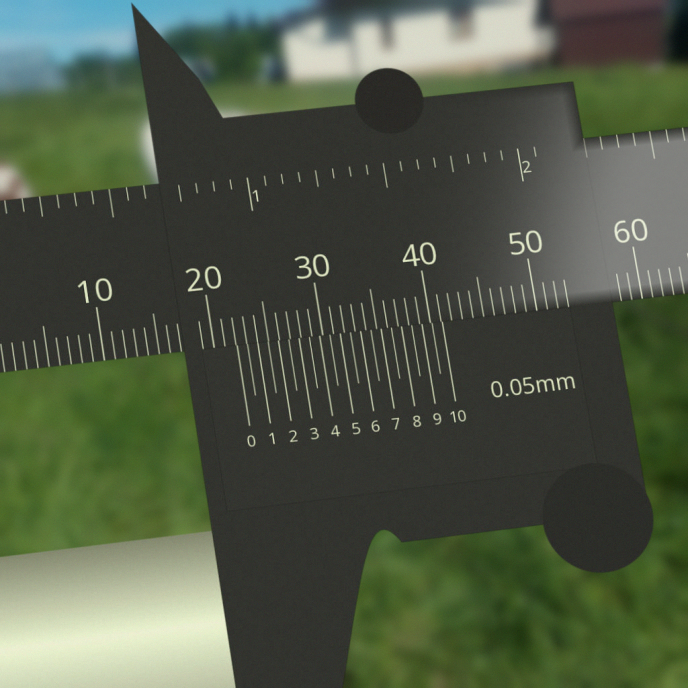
22.1 mm
